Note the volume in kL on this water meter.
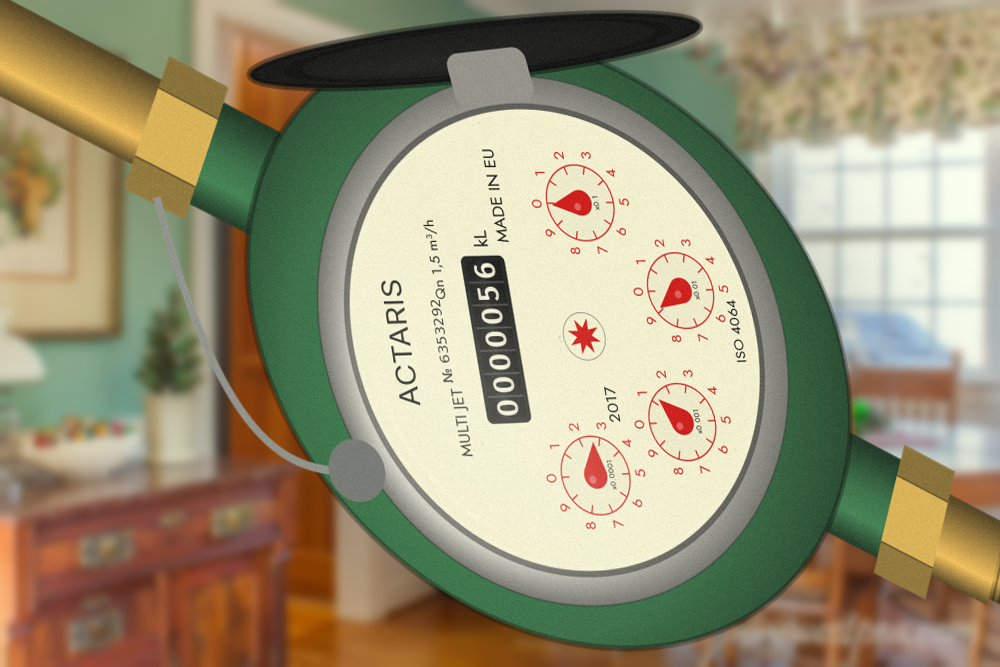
55.9912 kL
